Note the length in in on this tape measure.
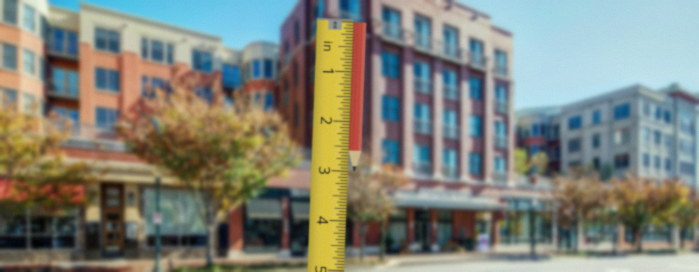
3 in
